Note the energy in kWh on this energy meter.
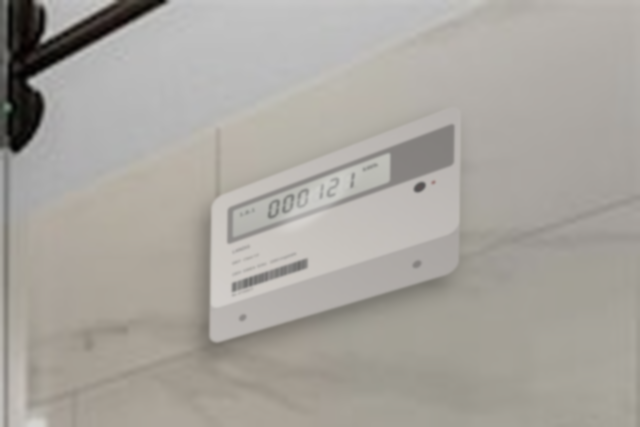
121 kWh
